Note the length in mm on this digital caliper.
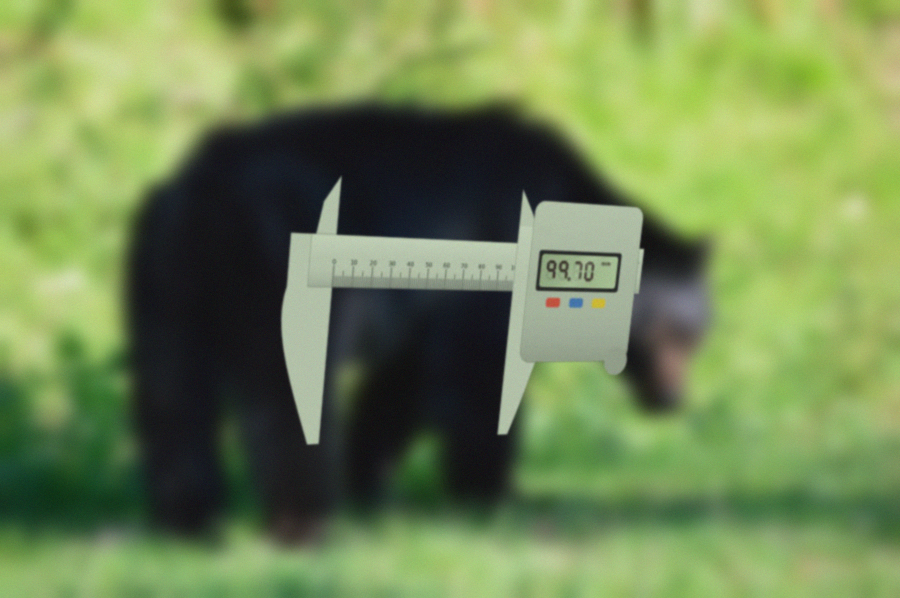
99.70 mm
